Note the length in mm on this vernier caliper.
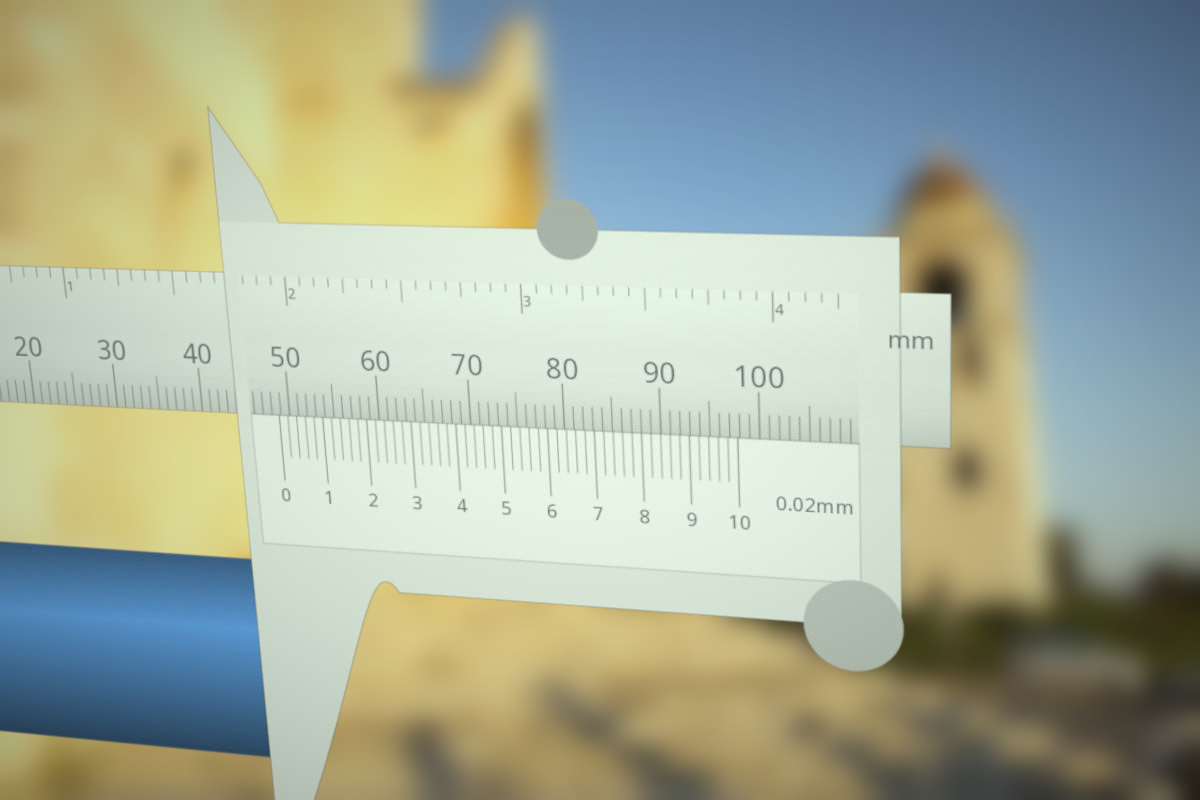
48.8 mm
